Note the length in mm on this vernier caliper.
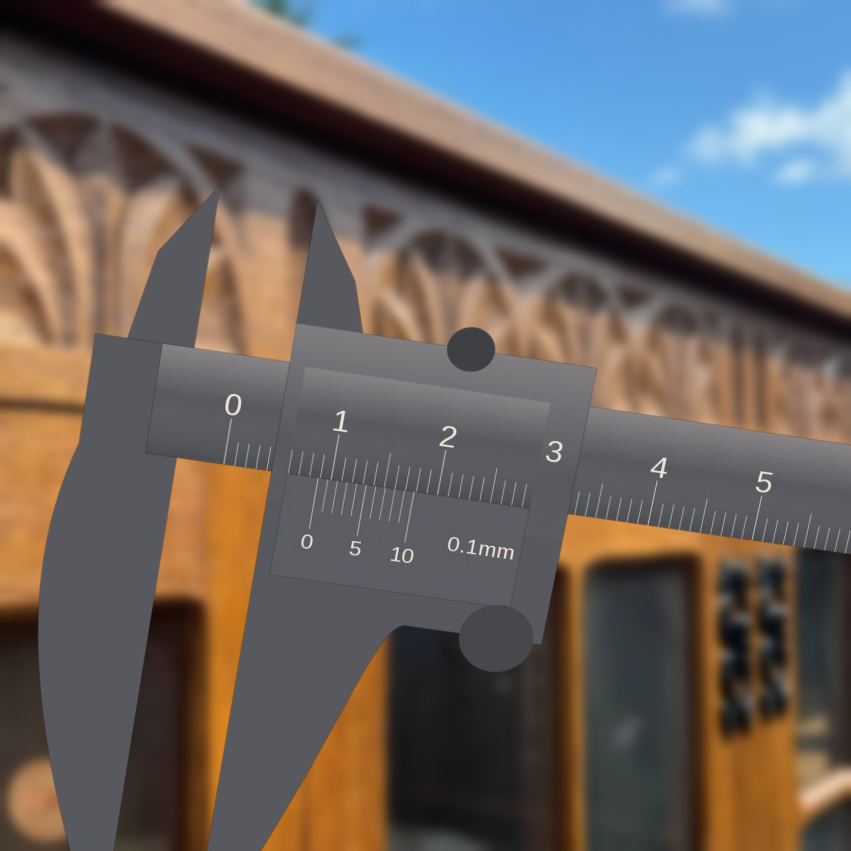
8.8 mm
